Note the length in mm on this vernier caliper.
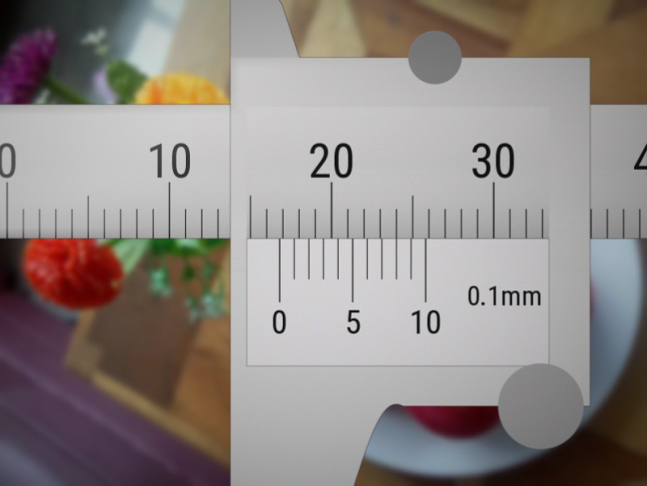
16.8 mm
